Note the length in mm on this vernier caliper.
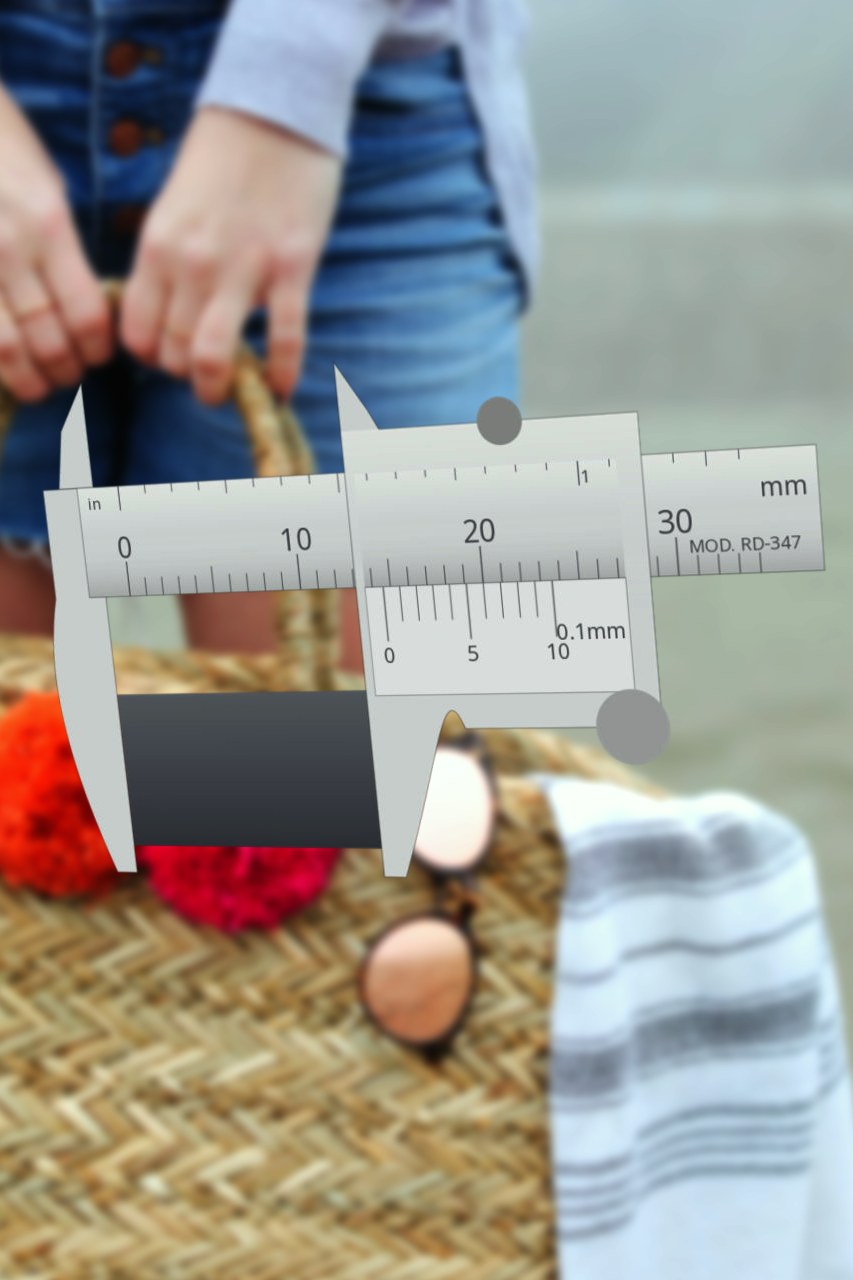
14.6 mm
